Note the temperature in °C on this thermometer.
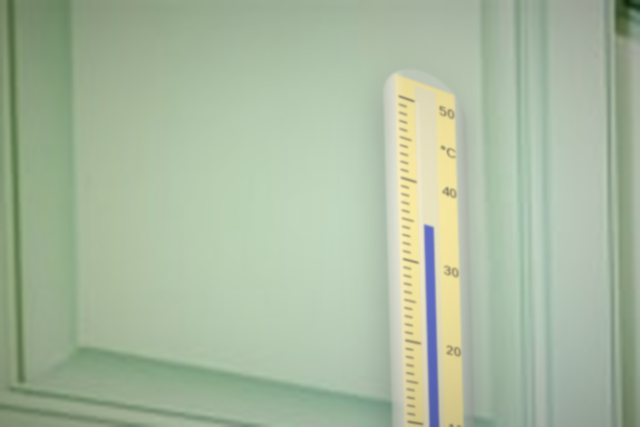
35 °C
